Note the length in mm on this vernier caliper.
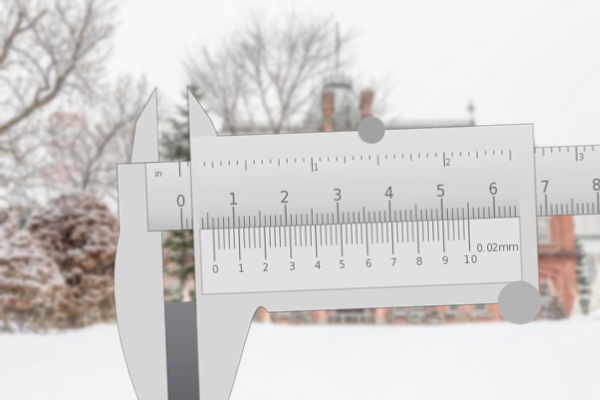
6.0 mm
